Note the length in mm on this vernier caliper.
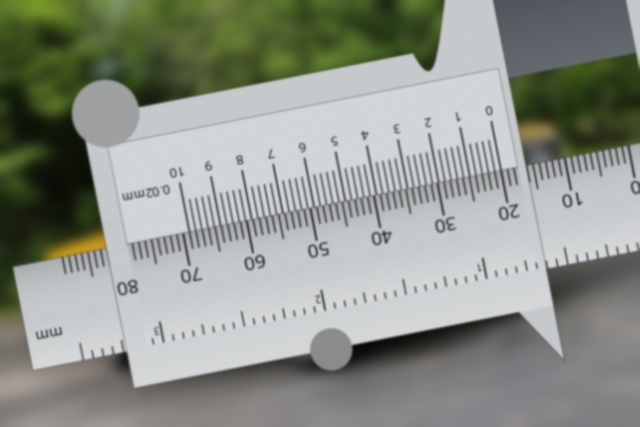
20.0 mm
